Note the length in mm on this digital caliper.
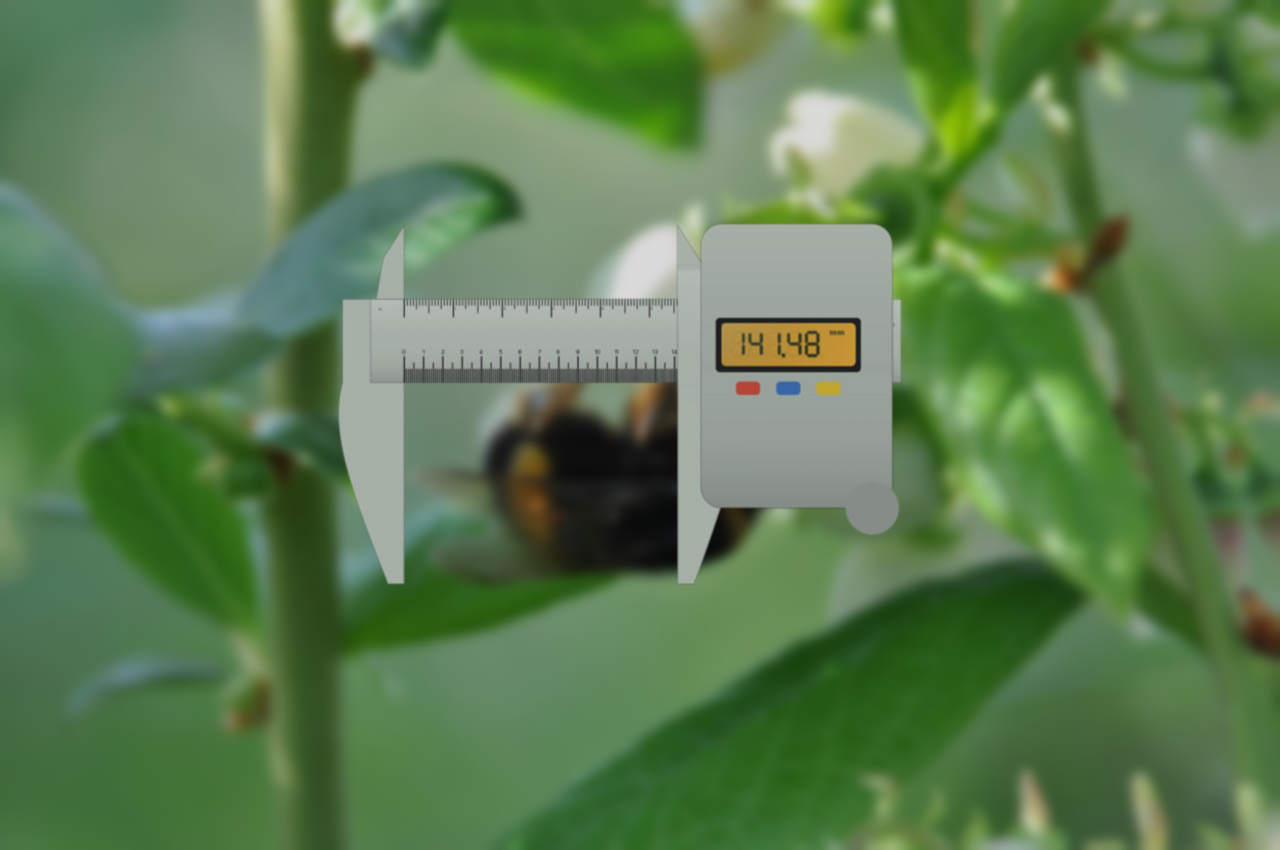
141.48 mm
